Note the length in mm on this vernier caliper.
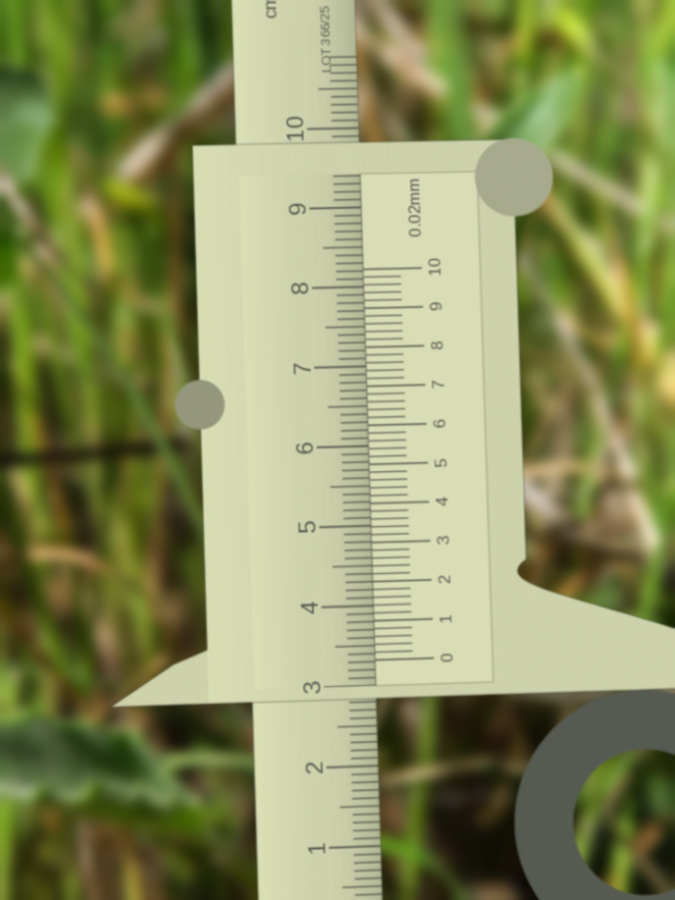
33.2 mm
